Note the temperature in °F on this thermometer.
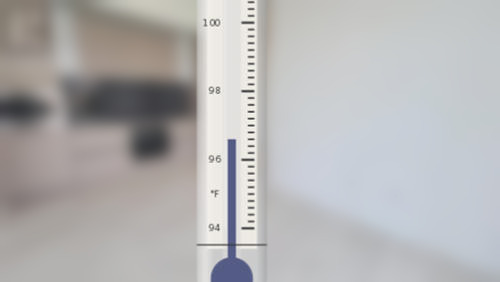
96.6 °F
